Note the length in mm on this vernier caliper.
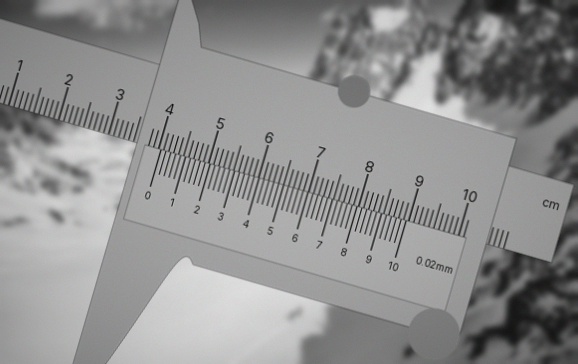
40.5 mm
